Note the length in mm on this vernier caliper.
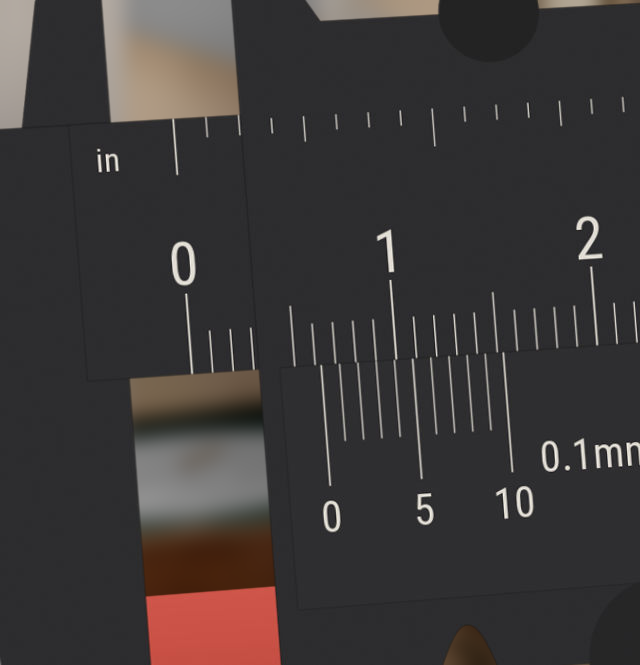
6.3 mm
